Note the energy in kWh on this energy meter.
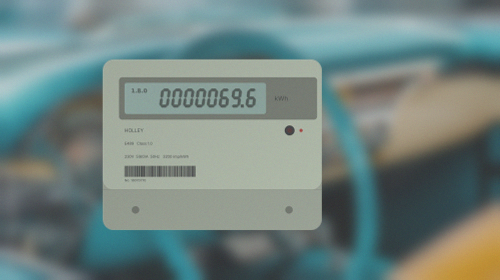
69.6 kWh
